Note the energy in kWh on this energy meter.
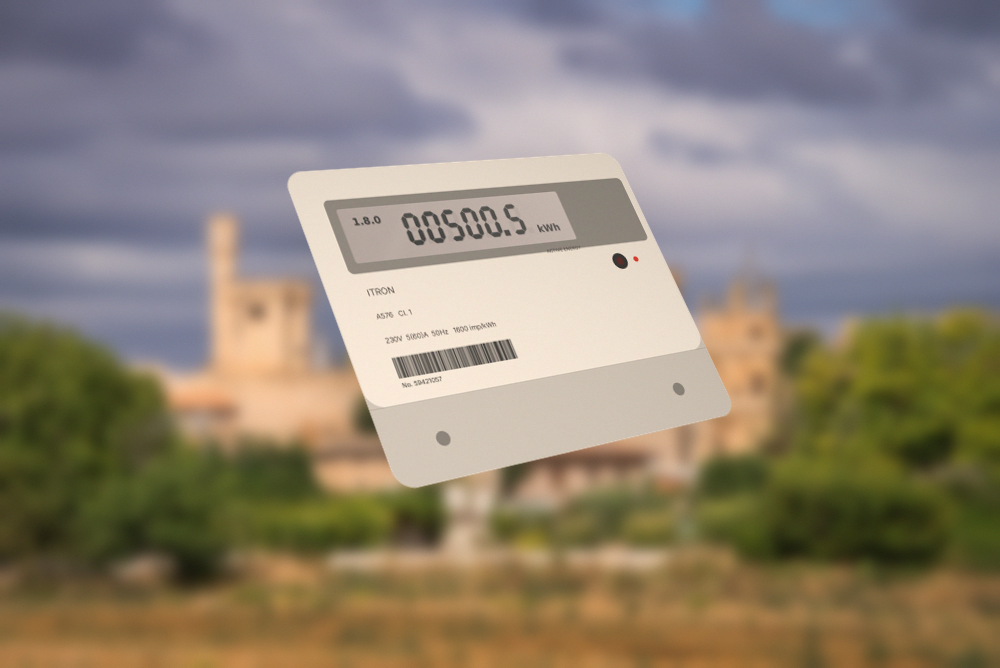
500.5 kWh
